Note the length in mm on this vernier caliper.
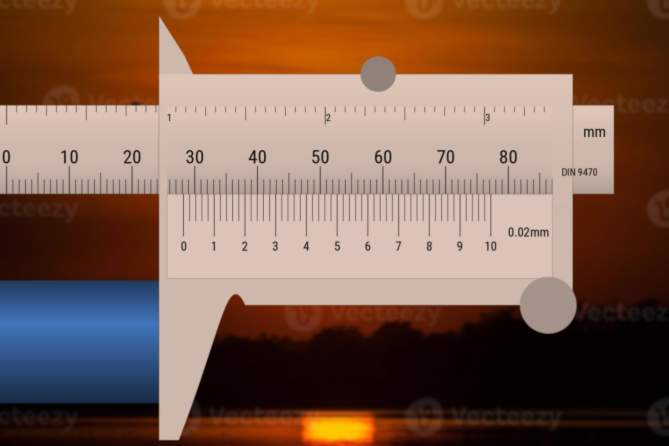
28.2 mm
